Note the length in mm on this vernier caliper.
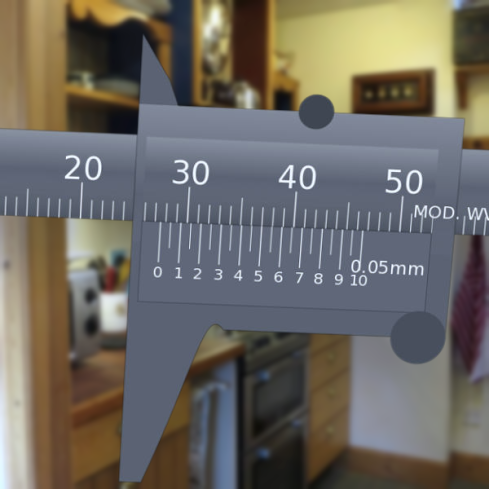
27.5 mm
